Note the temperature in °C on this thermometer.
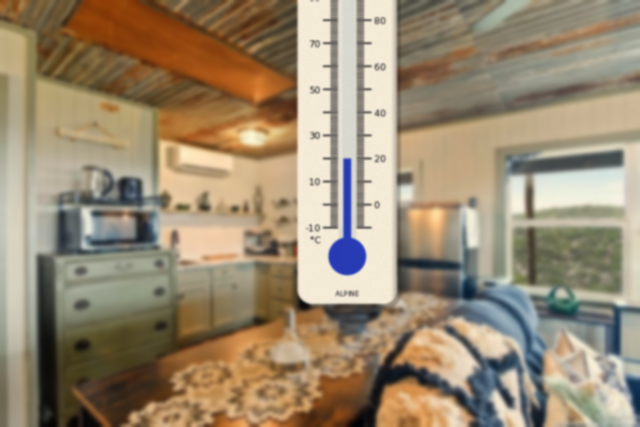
20 °C
